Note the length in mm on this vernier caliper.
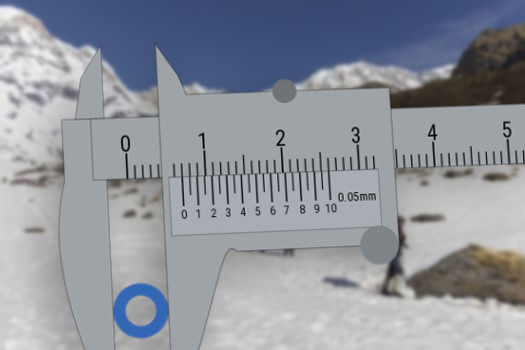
7.0 mm
